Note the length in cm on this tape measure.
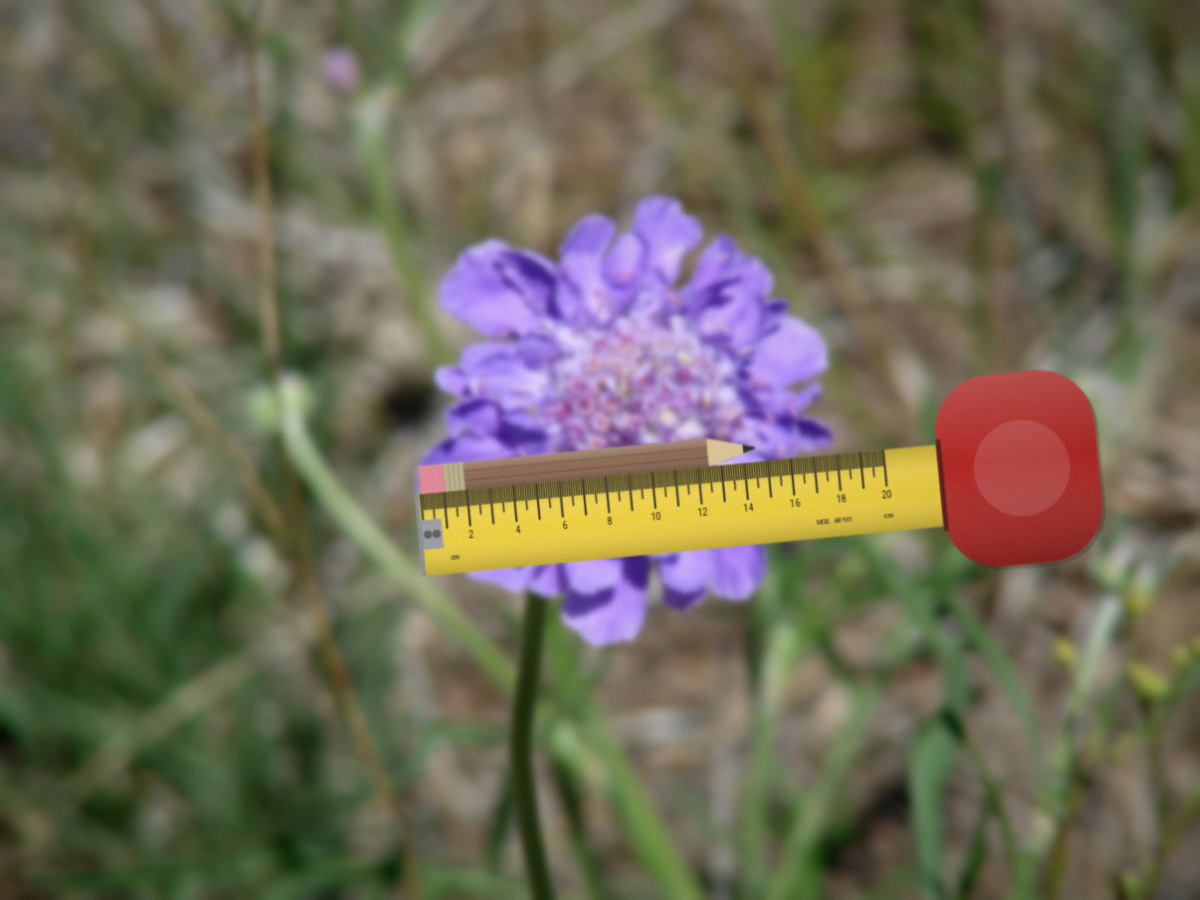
14.5 cm
